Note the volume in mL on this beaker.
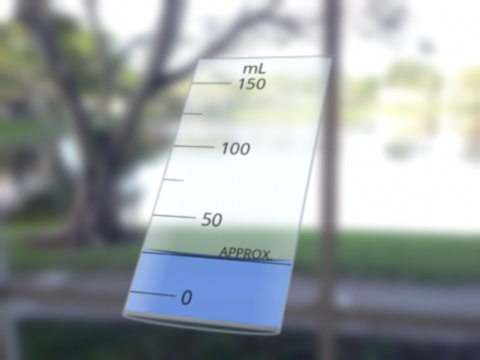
25 mL
